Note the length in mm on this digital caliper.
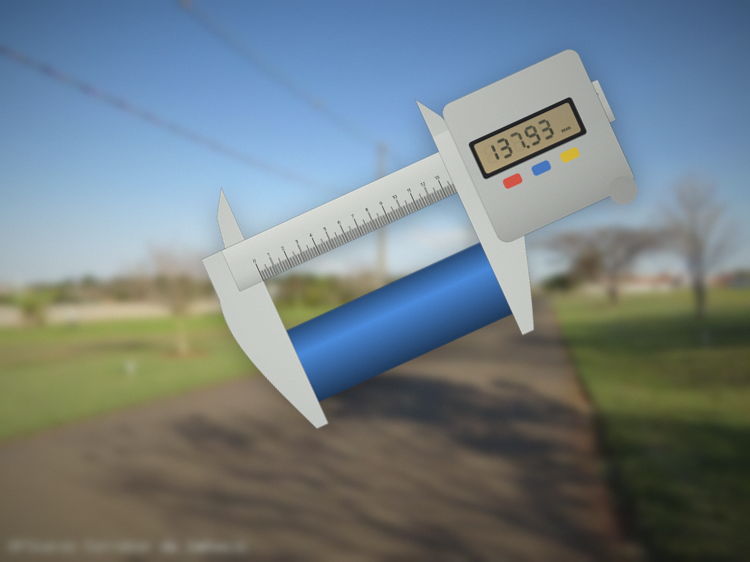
137.93 mm
